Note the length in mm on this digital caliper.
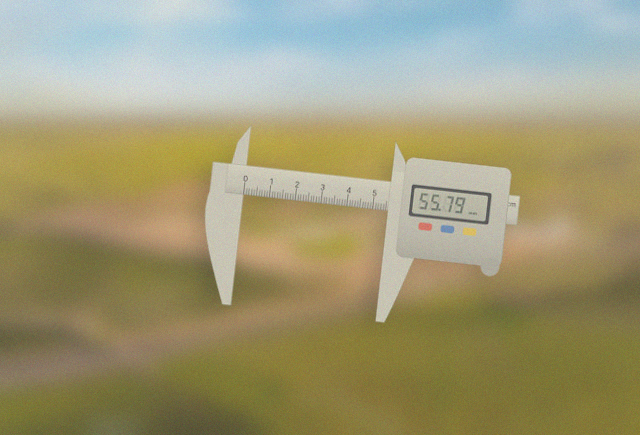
55.79 mm
